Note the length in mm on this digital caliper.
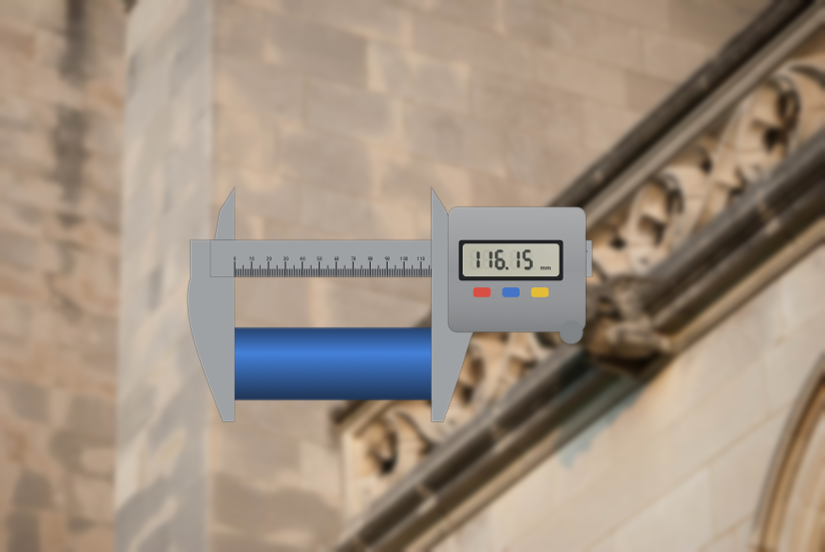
116.15 mm
